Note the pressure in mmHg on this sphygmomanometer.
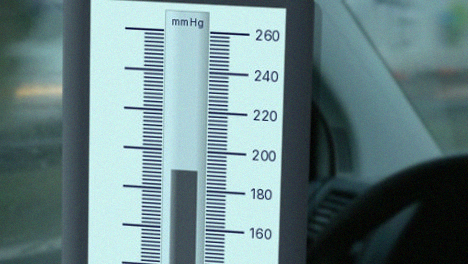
190 mmHg
